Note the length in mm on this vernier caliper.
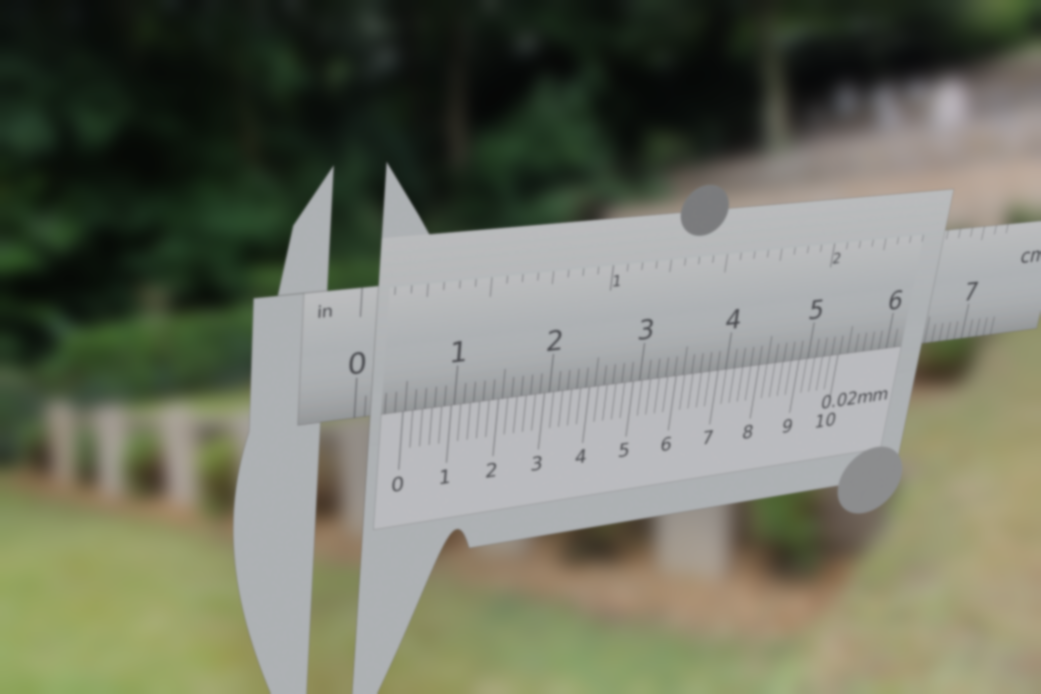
4.8 mm
